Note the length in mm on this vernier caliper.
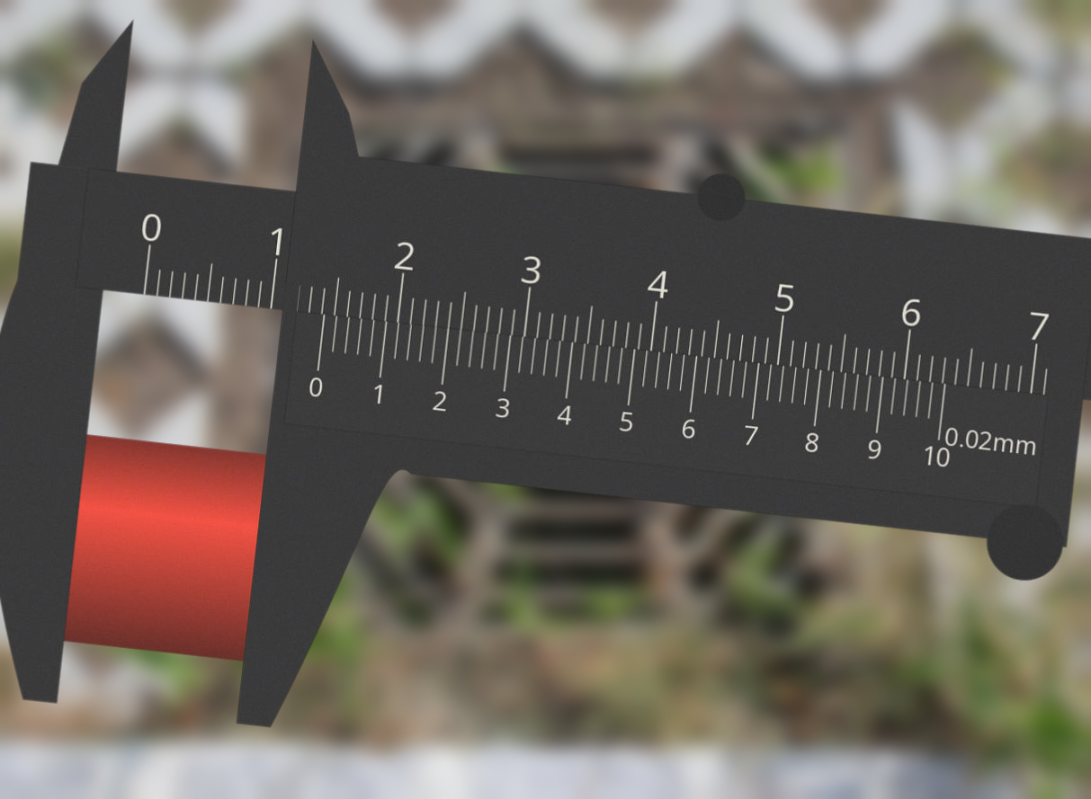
14.2 mm
